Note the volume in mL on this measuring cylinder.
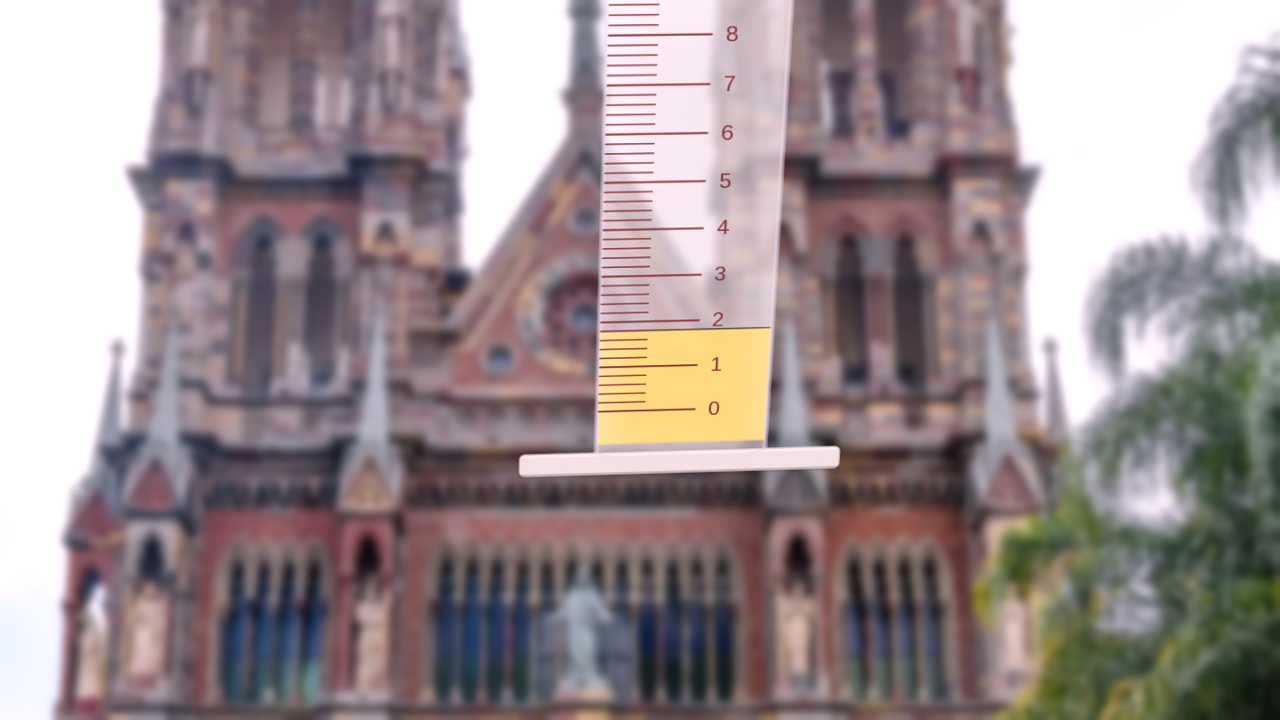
1.8 mL
